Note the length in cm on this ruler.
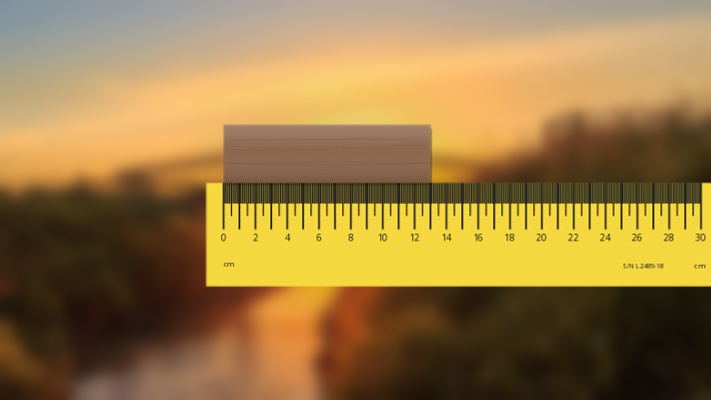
13 cm
